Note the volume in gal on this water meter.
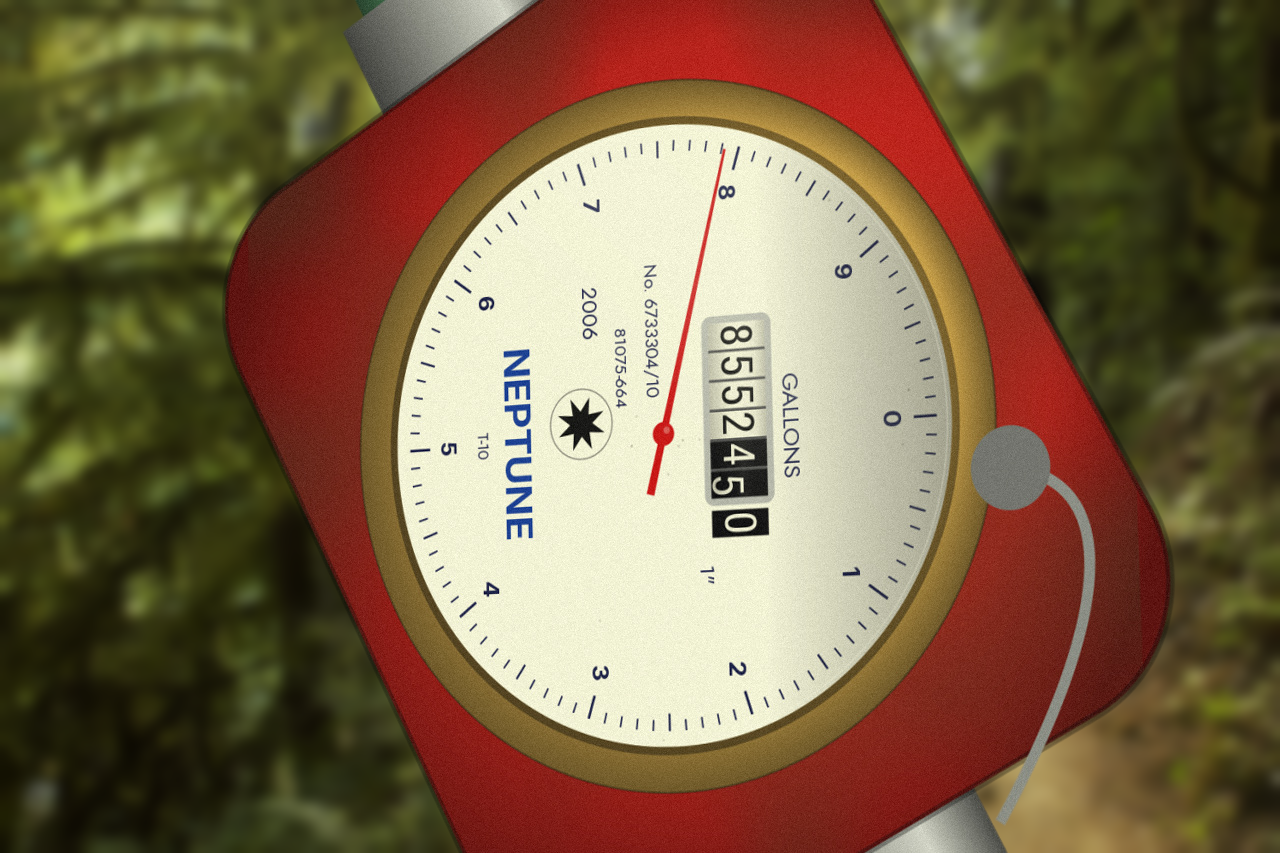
8552447.9 gal
